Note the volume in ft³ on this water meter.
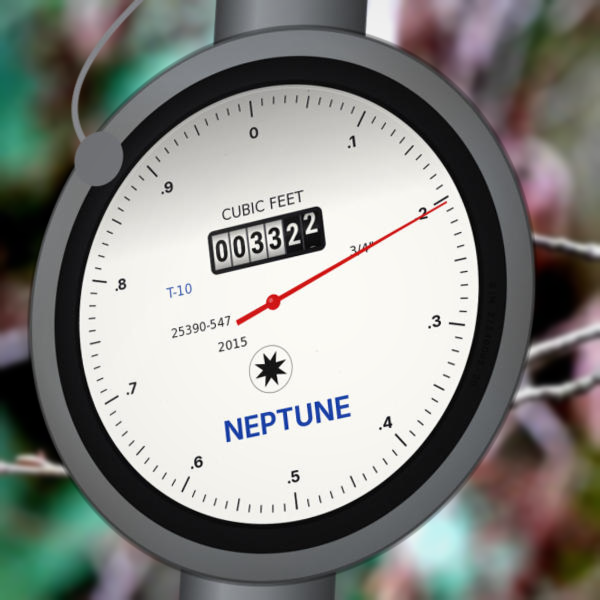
3322.20 ft³
